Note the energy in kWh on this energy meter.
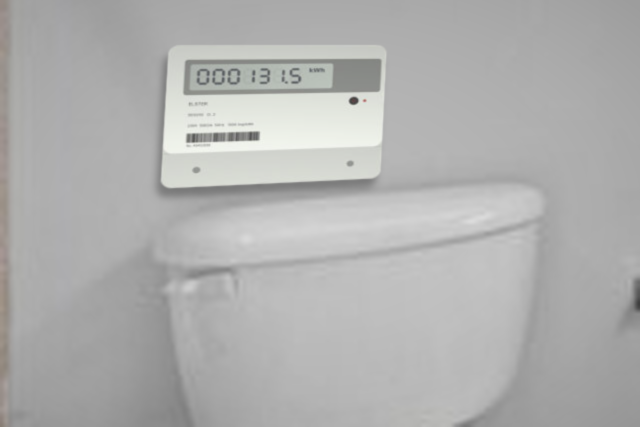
131.5 kWh
